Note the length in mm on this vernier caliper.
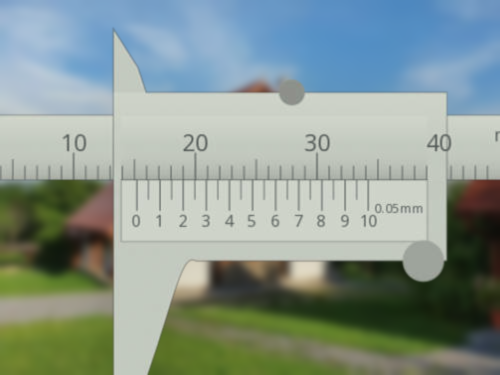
15.2 mm
